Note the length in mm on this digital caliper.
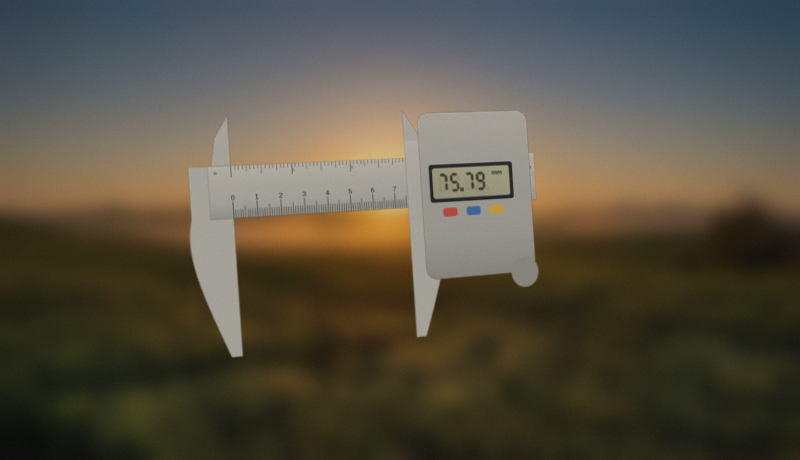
75.79 mm
